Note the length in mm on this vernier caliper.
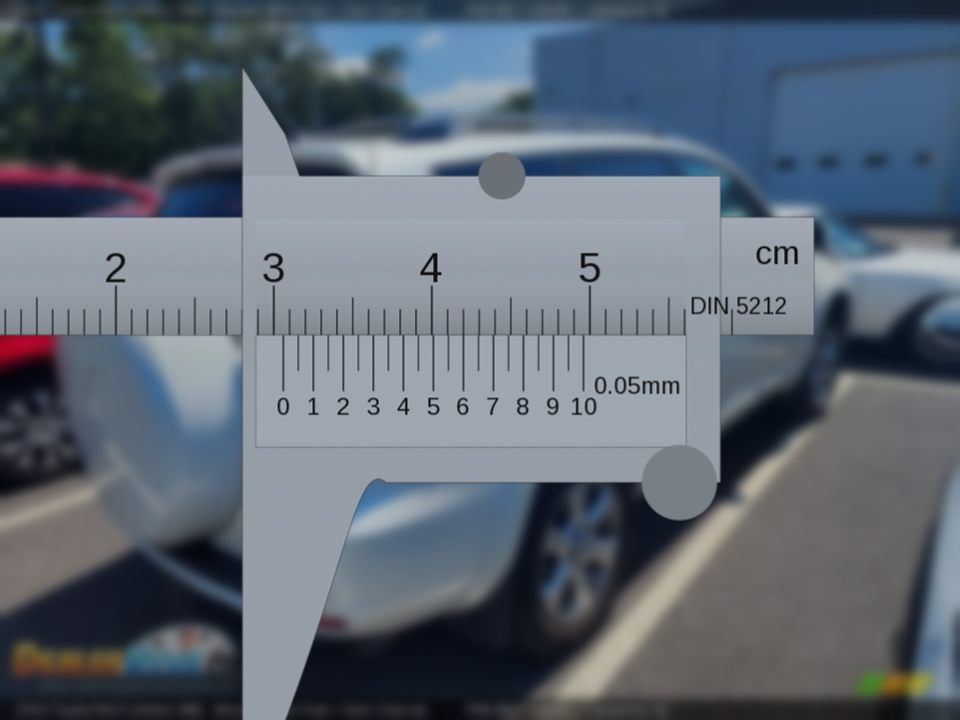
30.6 mm
